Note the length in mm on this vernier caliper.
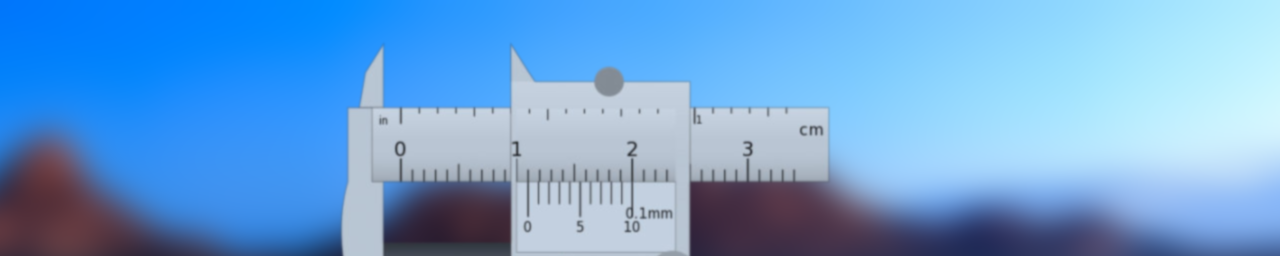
11.0 mm
